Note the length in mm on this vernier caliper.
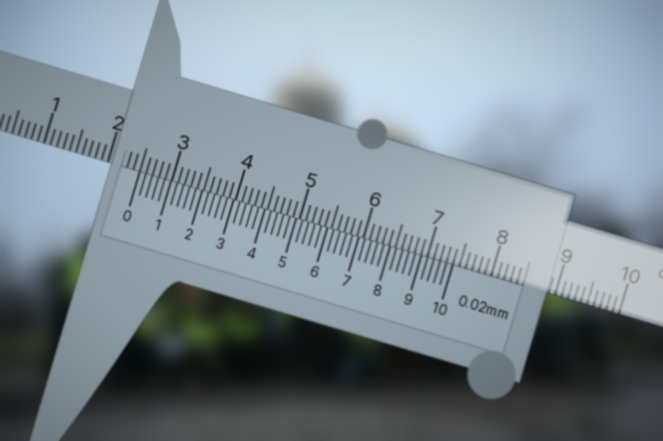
25.0 mm
